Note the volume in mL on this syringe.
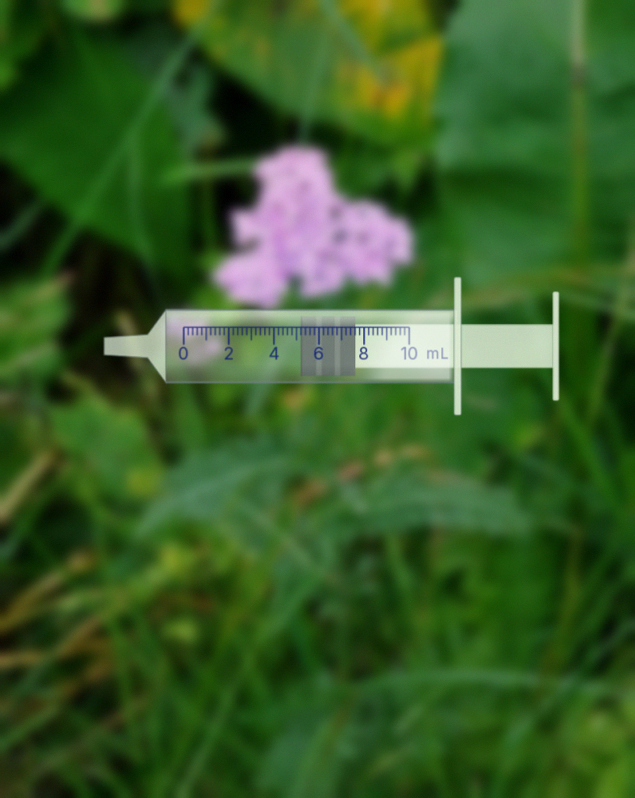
5.2 mL
